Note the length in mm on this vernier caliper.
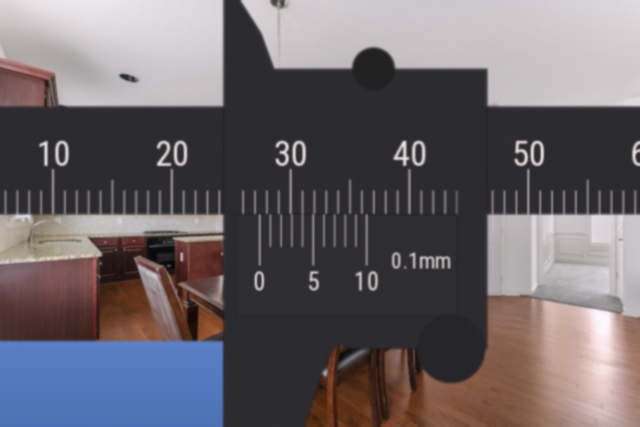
27.4 mm
